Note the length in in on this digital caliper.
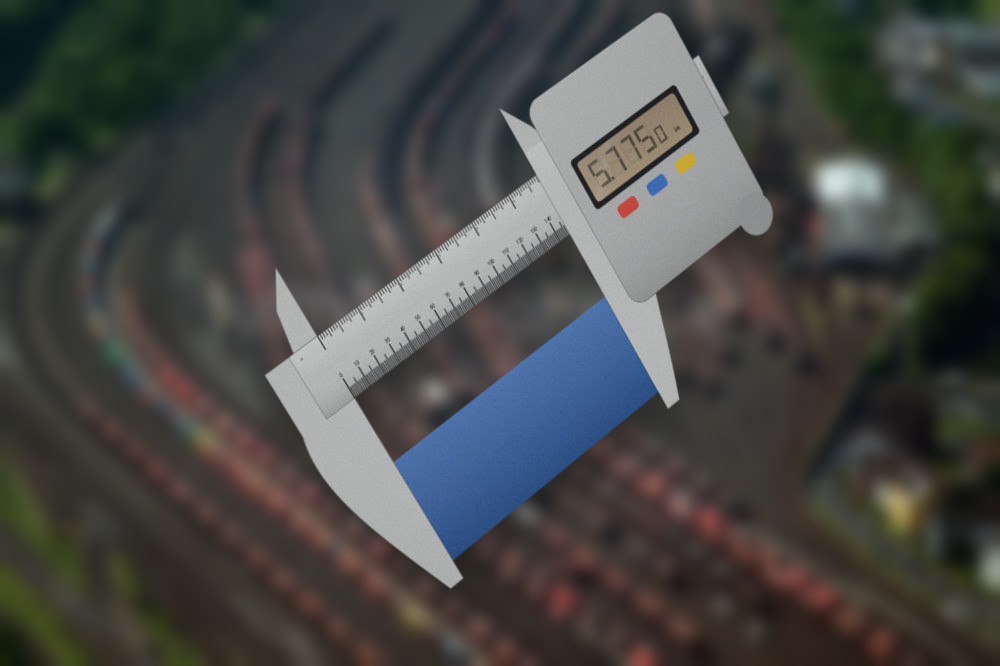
5.7750 in
